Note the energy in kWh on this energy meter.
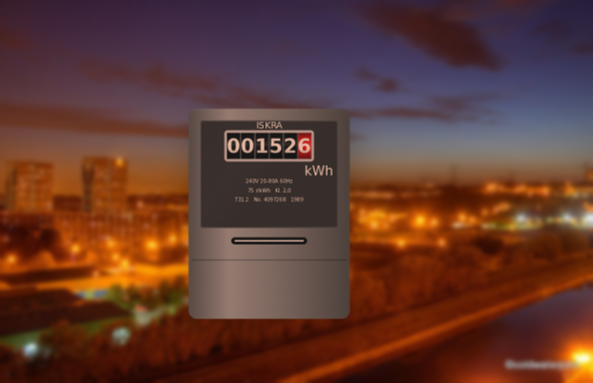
152.6 kWh
